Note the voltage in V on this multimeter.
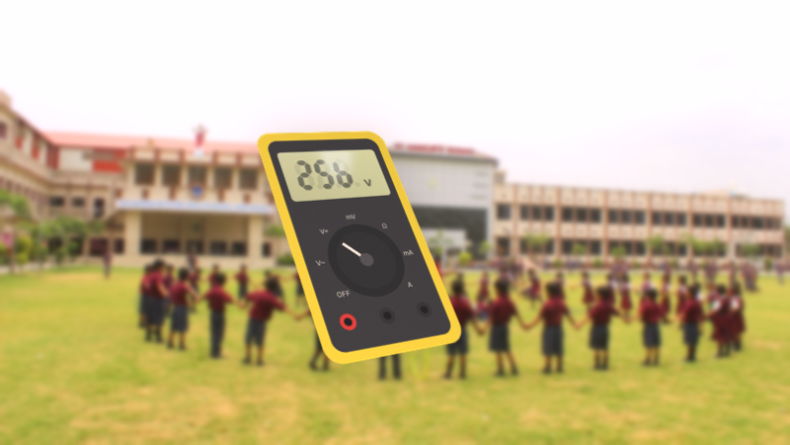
256 V
